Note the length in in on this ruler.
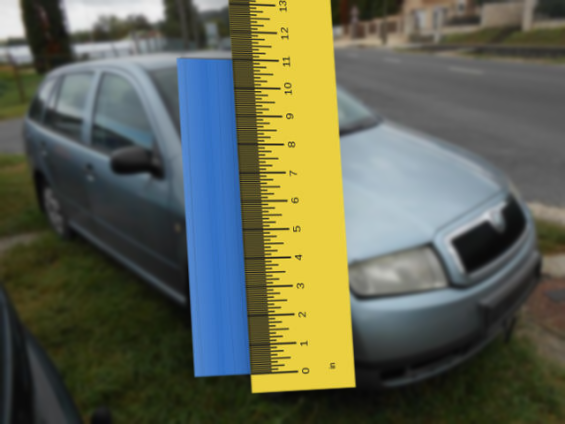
11 in
